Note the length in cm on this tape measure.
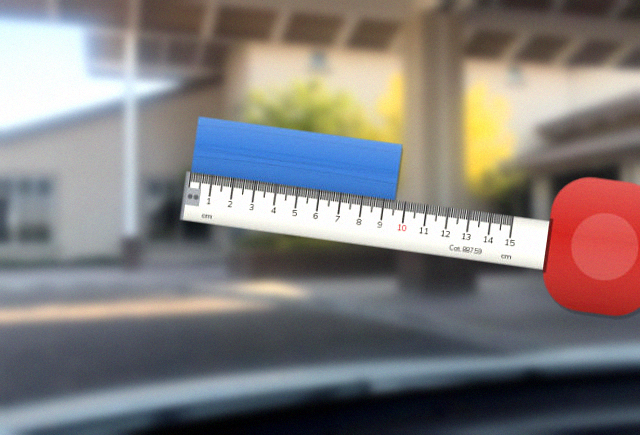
9.5 cm
